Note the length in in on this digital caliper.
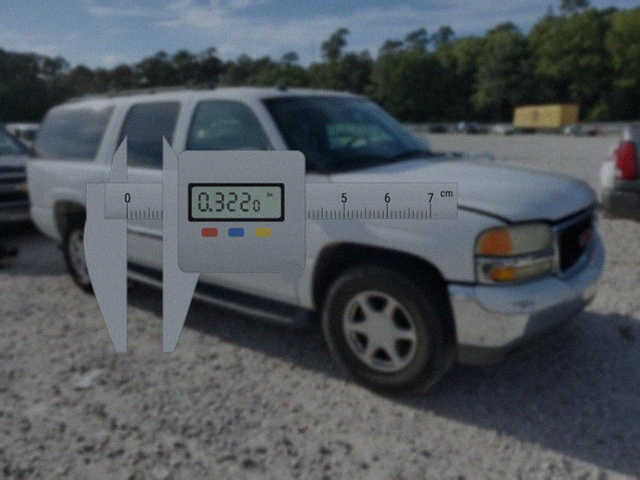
0.3220 in
